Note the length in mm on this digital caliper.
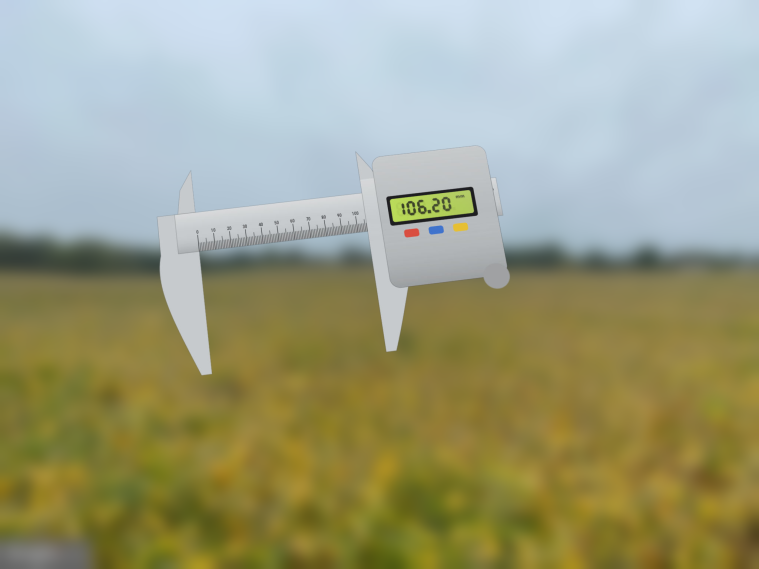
106.20 mm
